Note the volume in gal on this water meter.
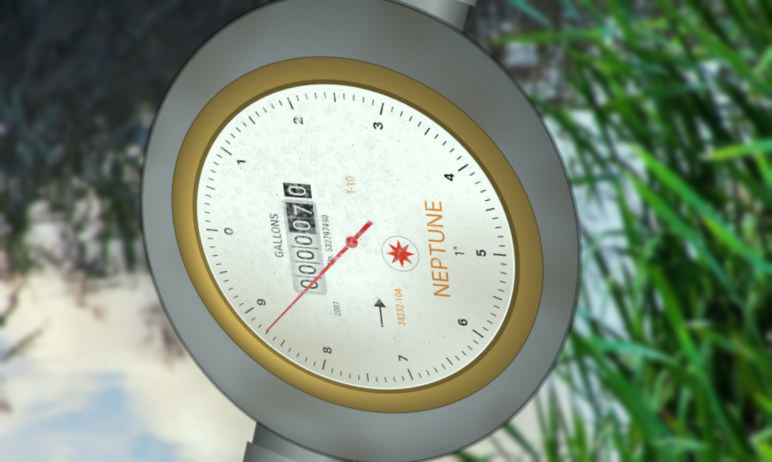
68.7 gal
